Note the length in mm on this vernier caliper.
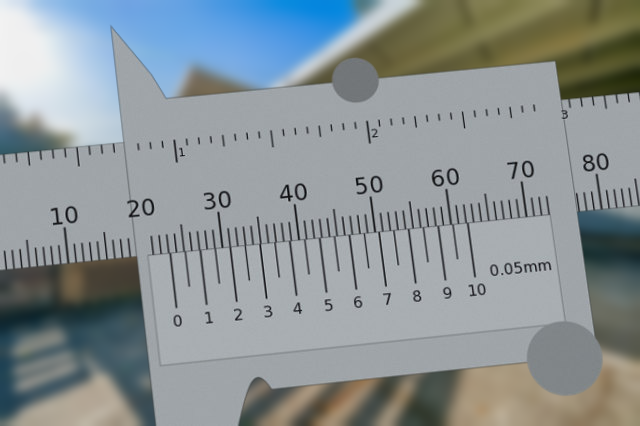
23.2 mm
